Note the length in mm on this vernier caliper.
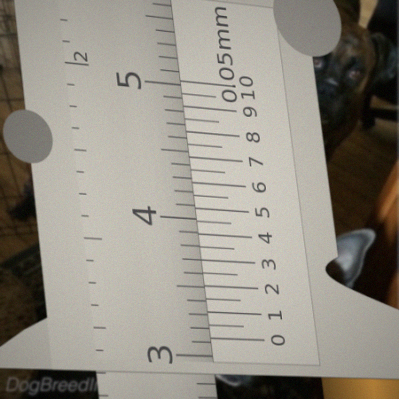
31.3 mm
